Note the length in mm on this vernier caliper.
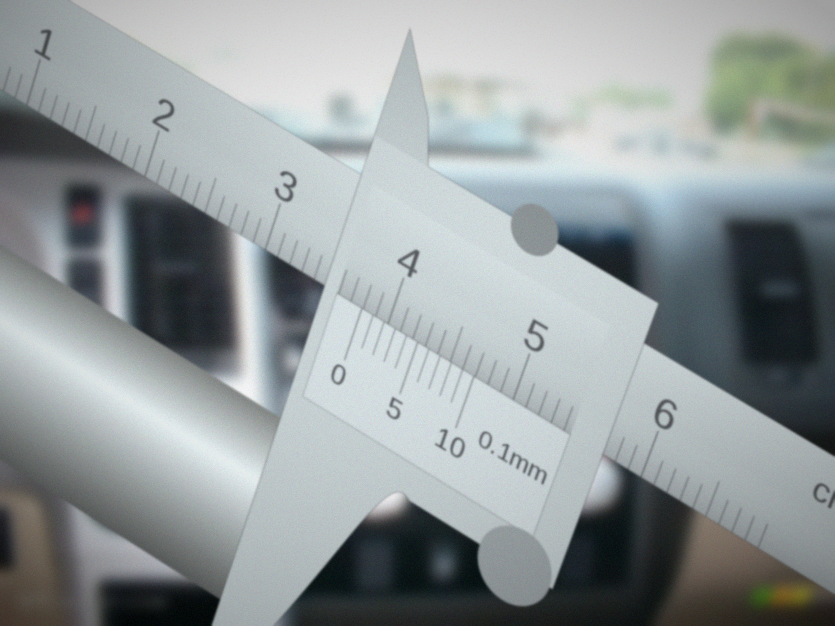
37.9 mm
